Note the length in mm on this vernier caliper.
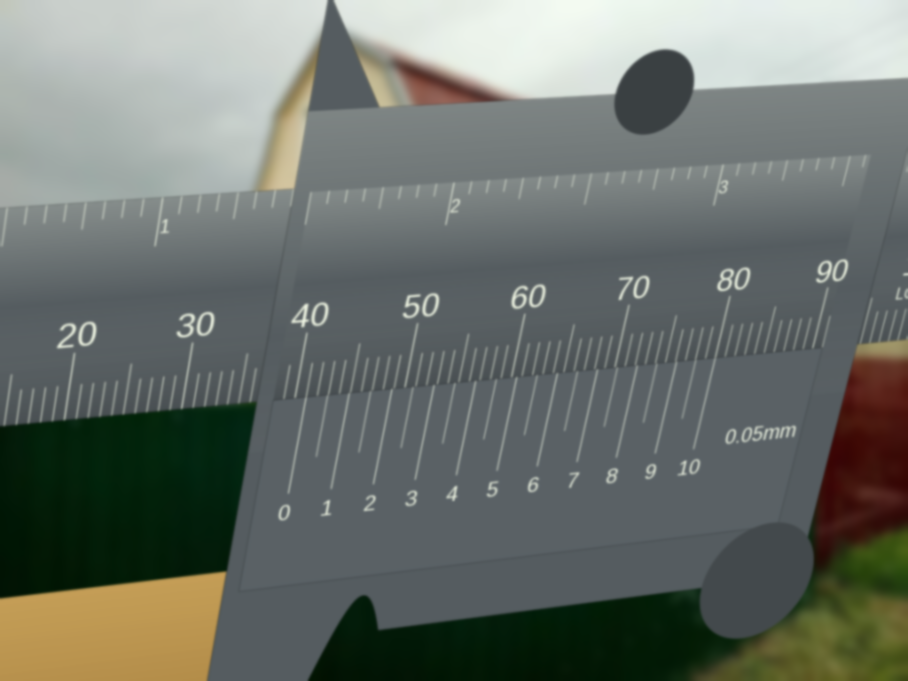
41.0 mm
